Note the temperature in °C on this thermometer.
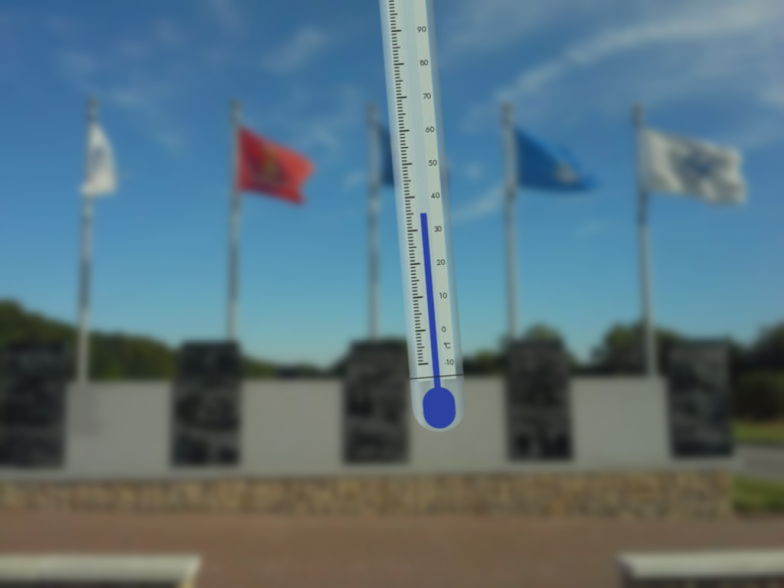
35 °C
